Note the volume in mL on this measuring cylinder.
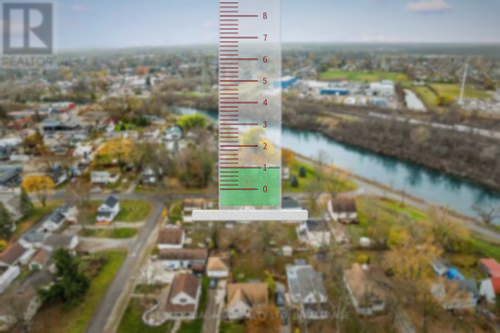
1 mL
